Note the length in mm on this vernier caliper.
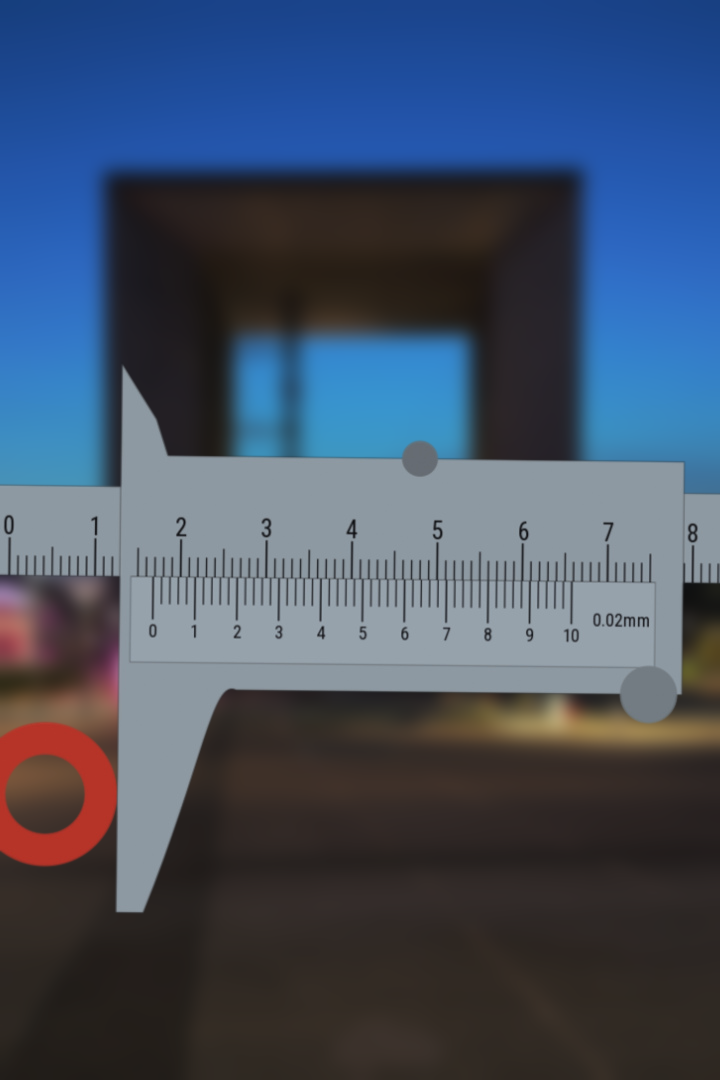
16.8 mm
